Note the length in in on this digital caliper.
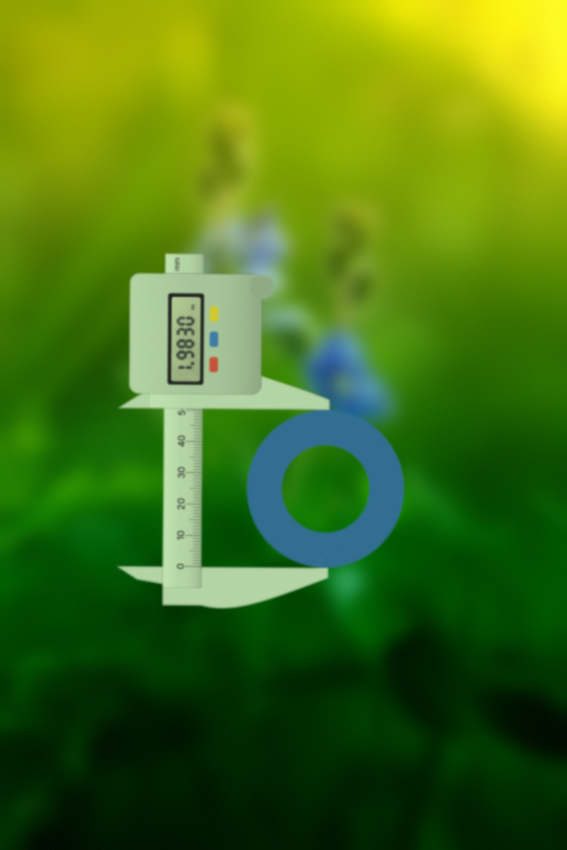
1.9830 in
